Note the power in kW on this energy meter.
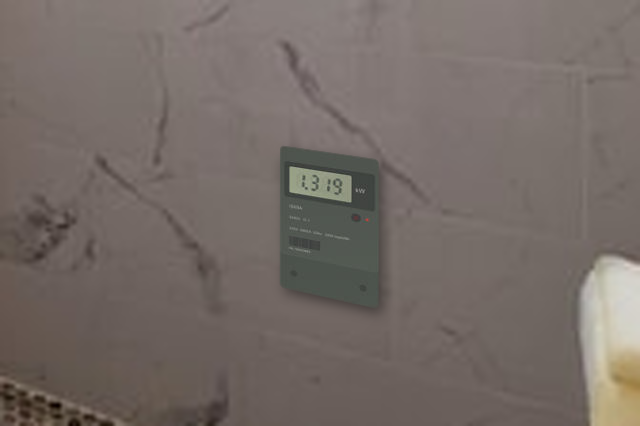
1.319 kW
